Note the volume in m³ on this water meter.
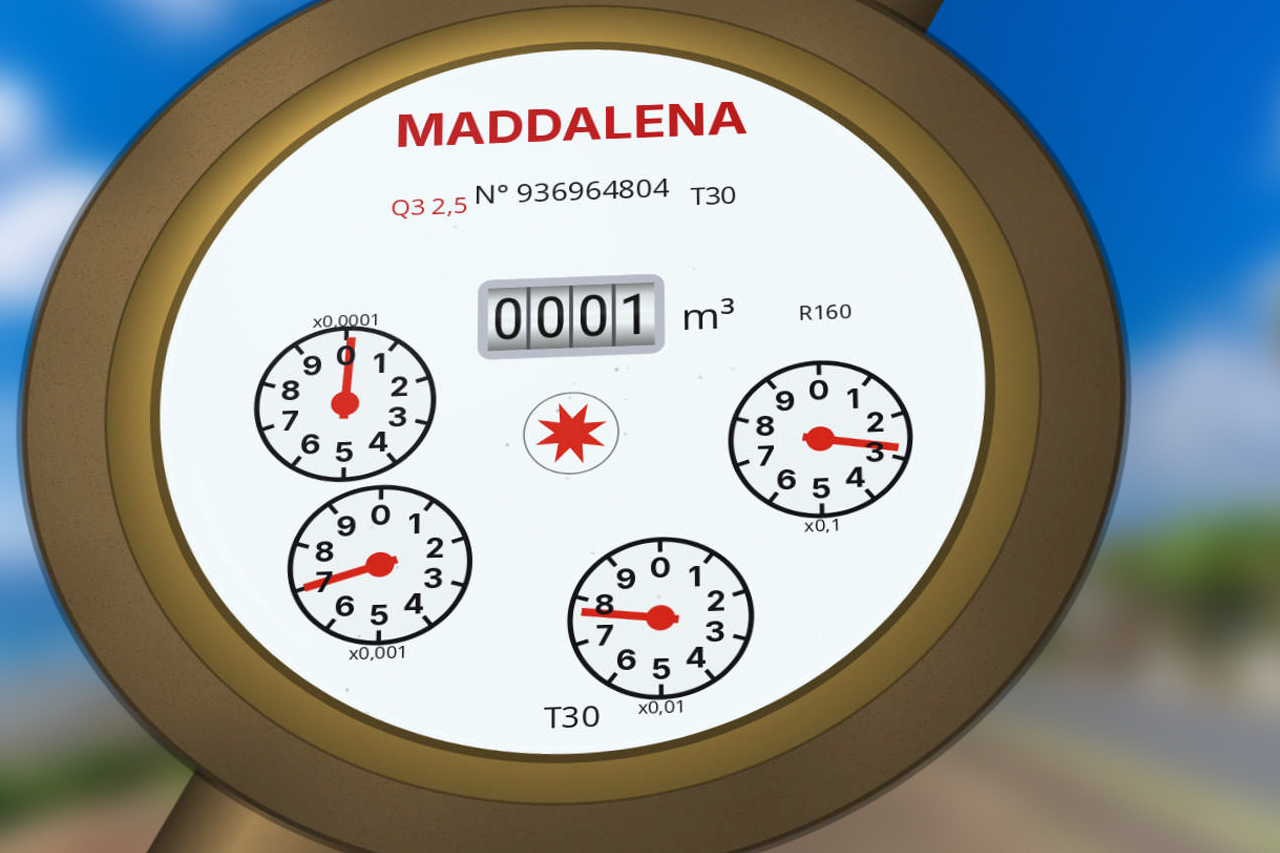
1.2770 m³
